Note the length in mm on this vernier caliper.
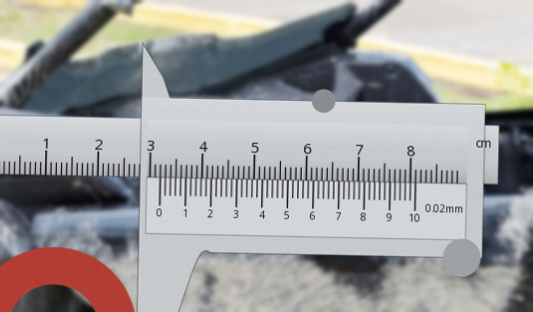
32.0 mm
